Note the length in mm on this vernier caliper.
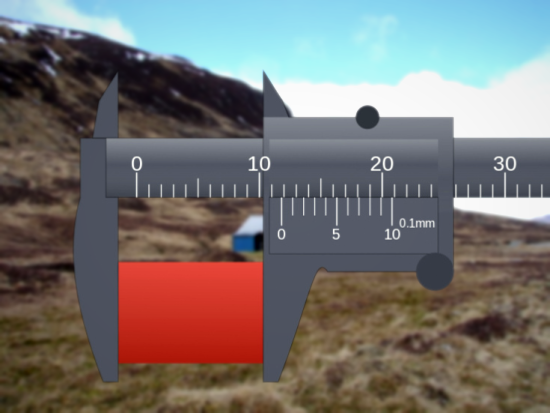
11.8 mm
